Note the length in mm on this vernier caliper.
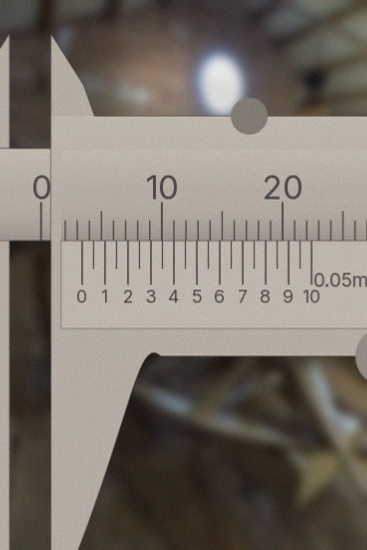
3.4 mm
